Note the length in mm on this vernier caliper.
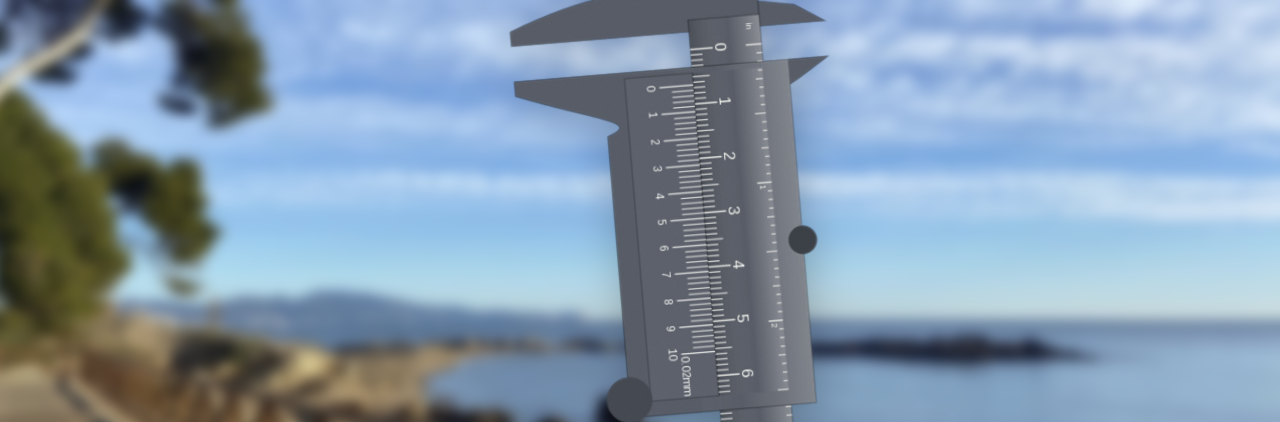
6.5 mm
